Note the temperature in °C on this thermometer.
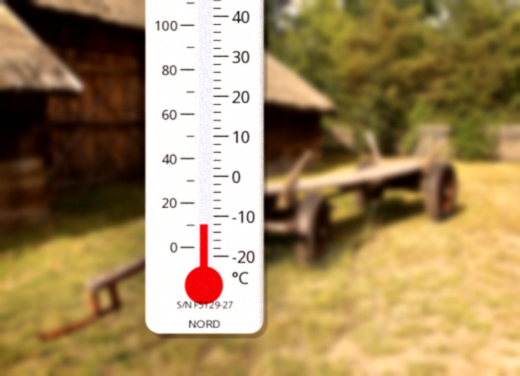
-12 °C
